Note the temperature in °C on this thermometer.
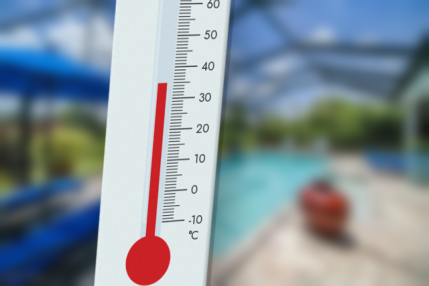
35 °C
